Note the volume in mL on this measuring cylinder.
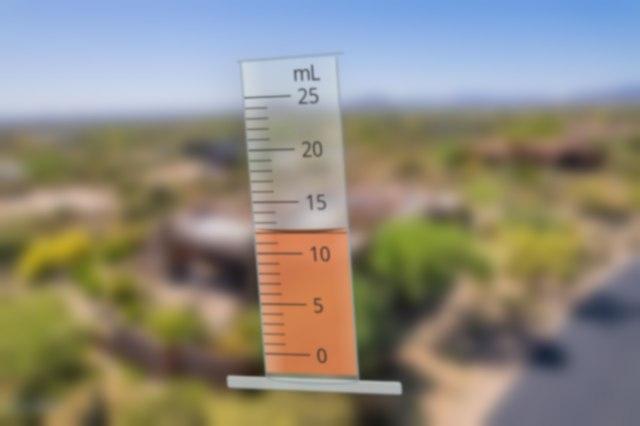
12 mL
